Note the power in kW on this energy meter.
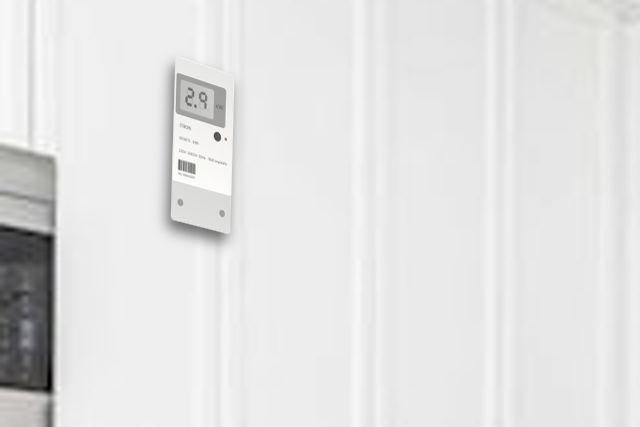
2.9 kW
